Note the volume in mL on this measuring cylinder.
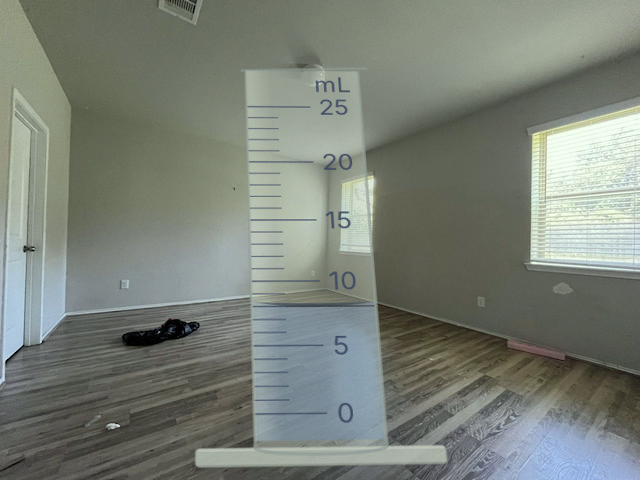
8 mL
